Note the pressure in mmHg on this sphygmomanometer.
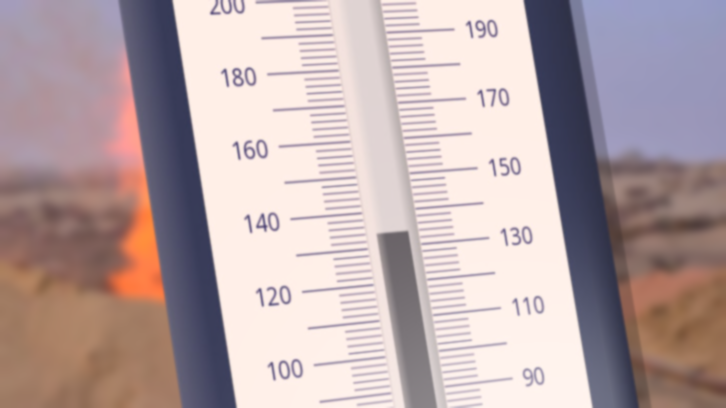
134 mmHg
